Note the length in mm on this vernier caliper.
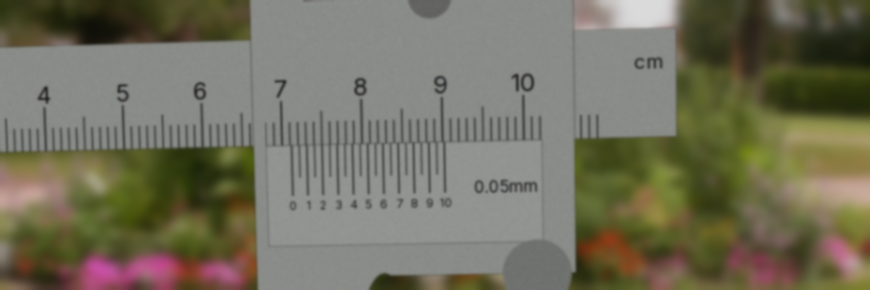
71.2 mm
